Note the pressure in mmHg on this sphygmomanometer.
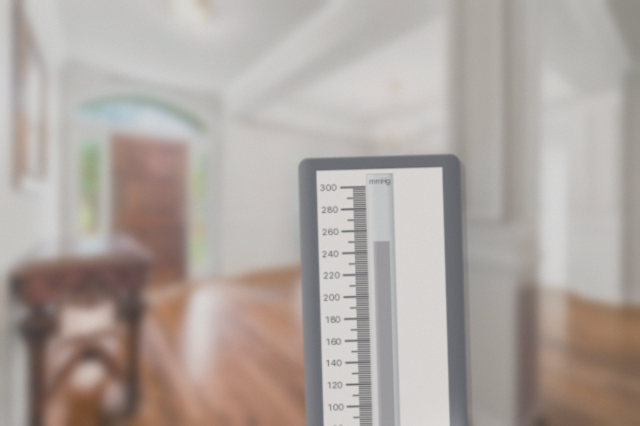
250 mmHg
